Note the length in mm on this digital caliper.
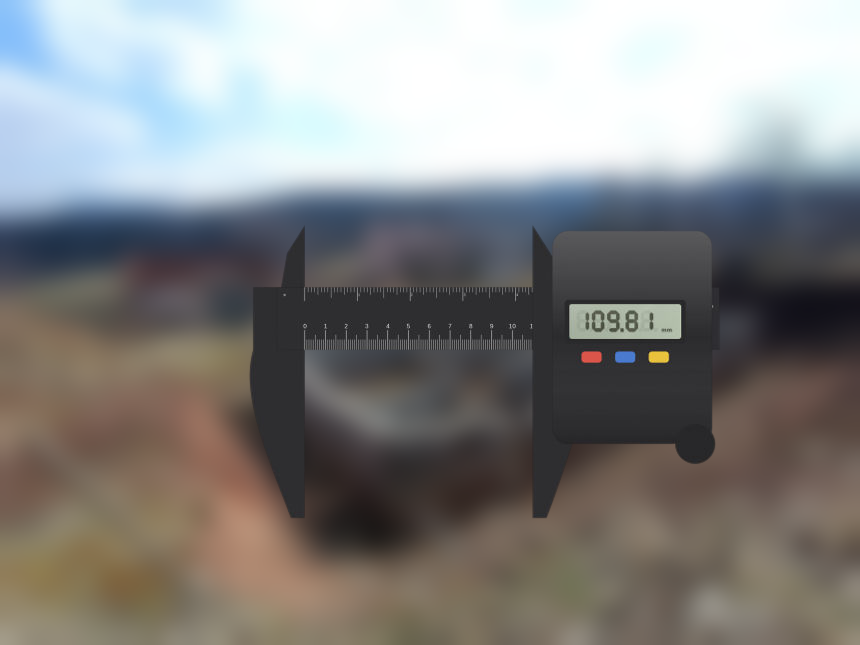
109.81 mm
